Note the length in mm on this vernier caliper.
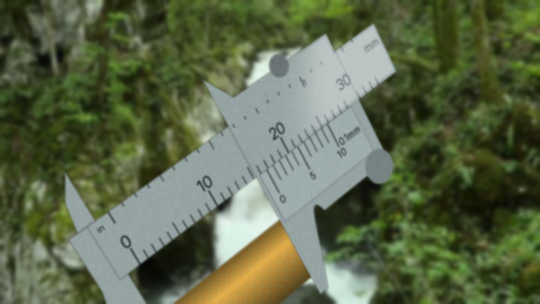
16.8 mm
